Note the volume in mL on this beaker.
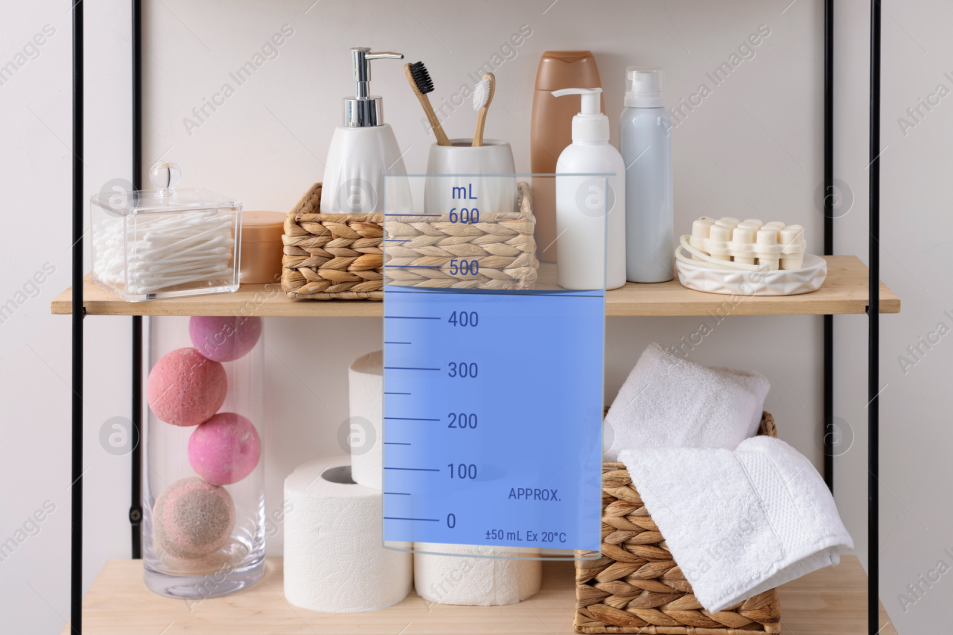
450 mL
